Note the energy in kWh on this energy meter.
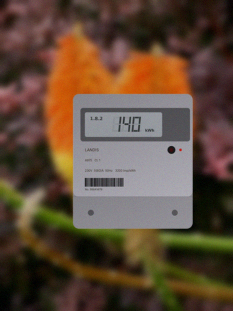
140 kWh
